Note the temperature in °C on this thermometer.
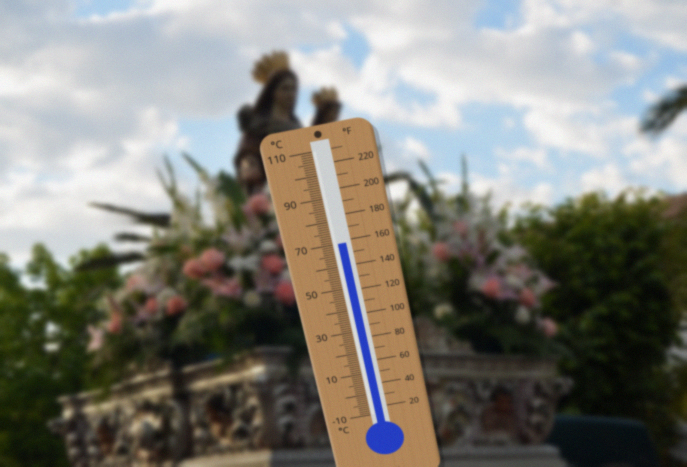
70 °C
